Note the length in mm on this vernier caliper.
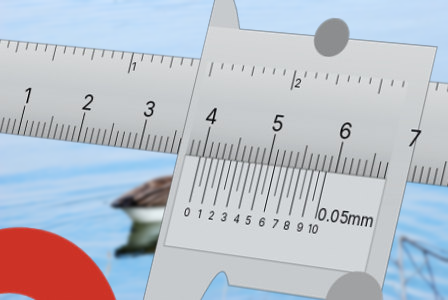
39.6 mm
